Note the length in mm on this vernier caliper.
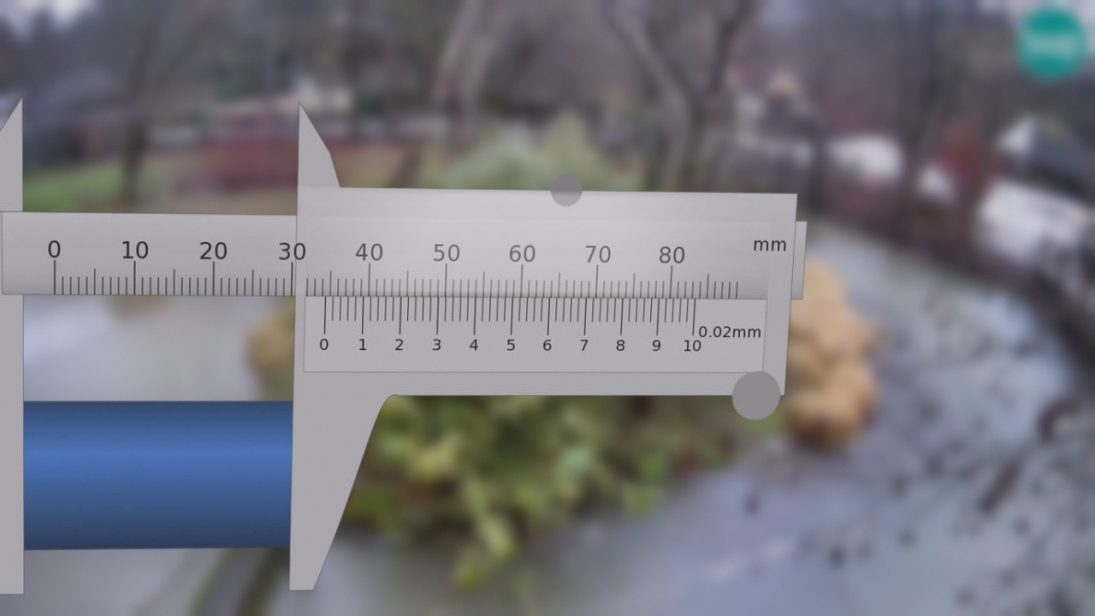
34.4 mm
